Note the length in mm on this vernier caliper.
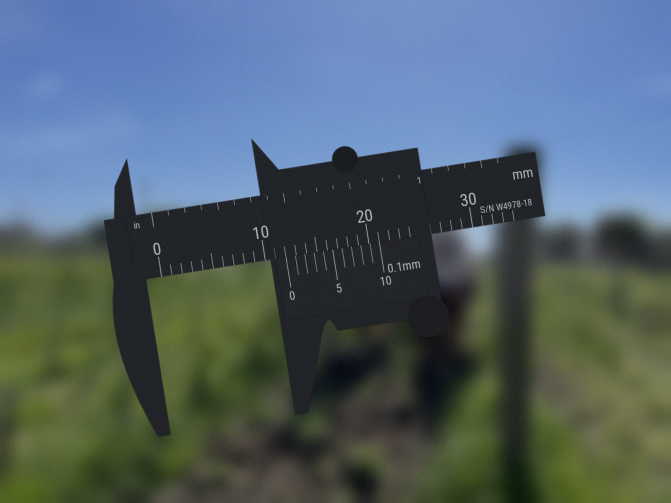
12.0 mm
